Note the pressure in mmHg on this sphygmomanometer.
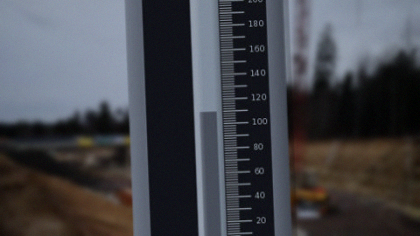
110 mmHg
